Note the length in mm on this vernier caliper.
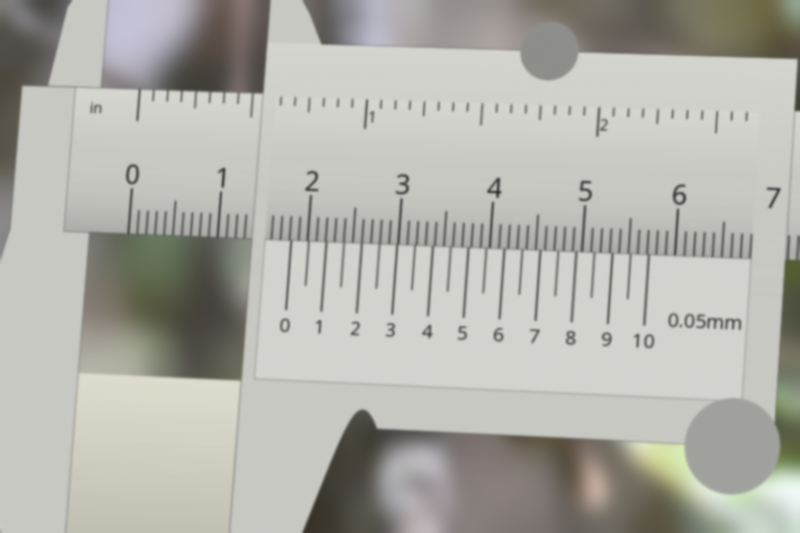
18.2 mm
